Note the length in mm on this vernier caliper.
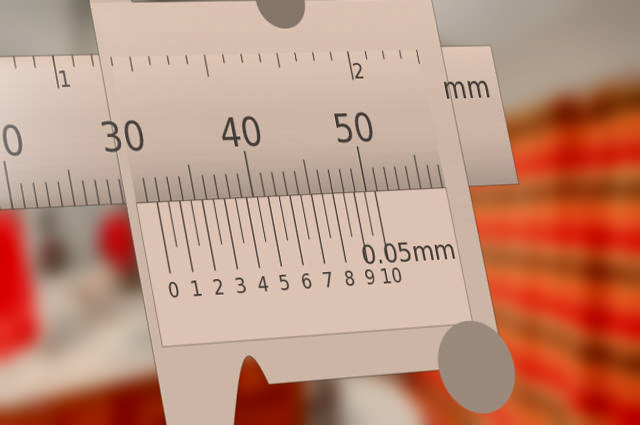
31.8 mm
